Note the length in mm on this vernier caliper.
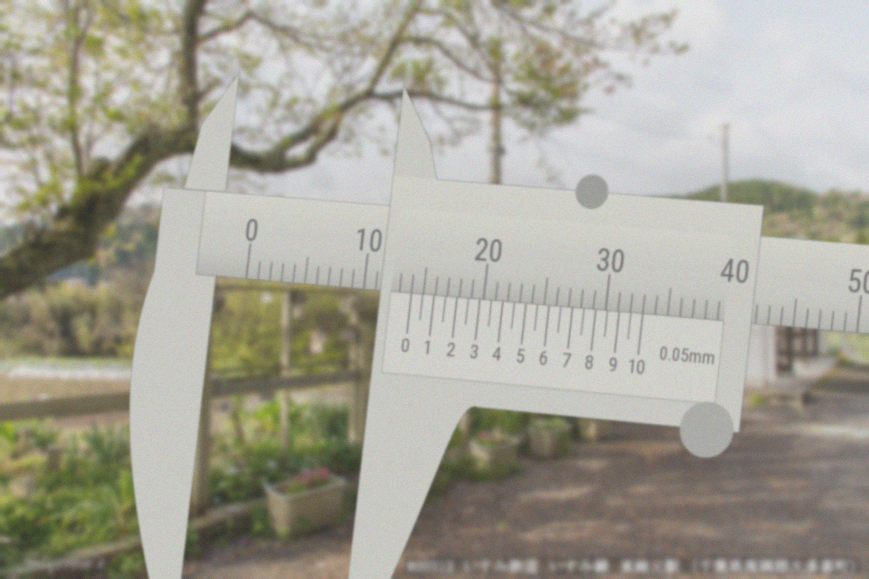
14.0 mm
